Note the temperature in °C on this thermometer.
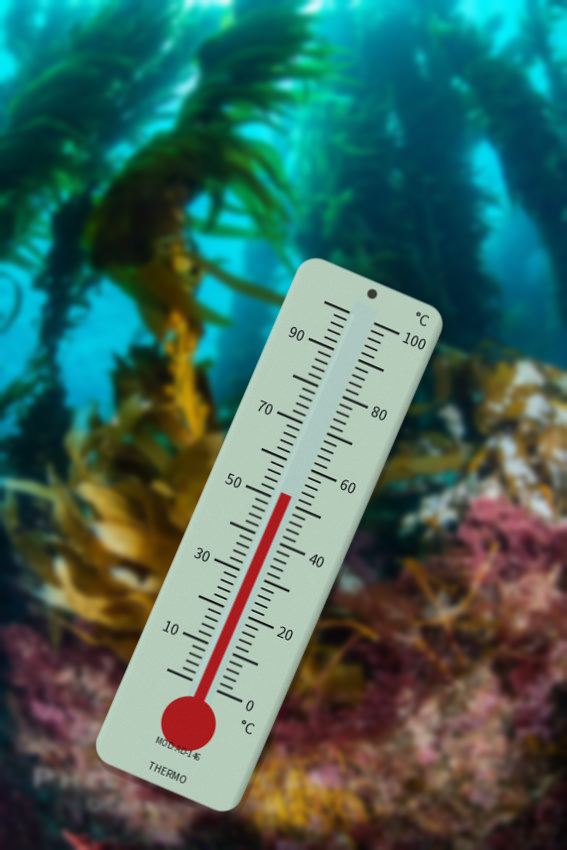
52 °C
